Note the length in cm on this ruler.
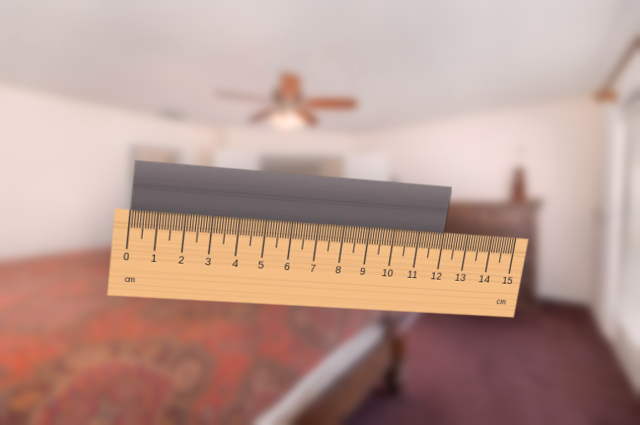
12 cm
